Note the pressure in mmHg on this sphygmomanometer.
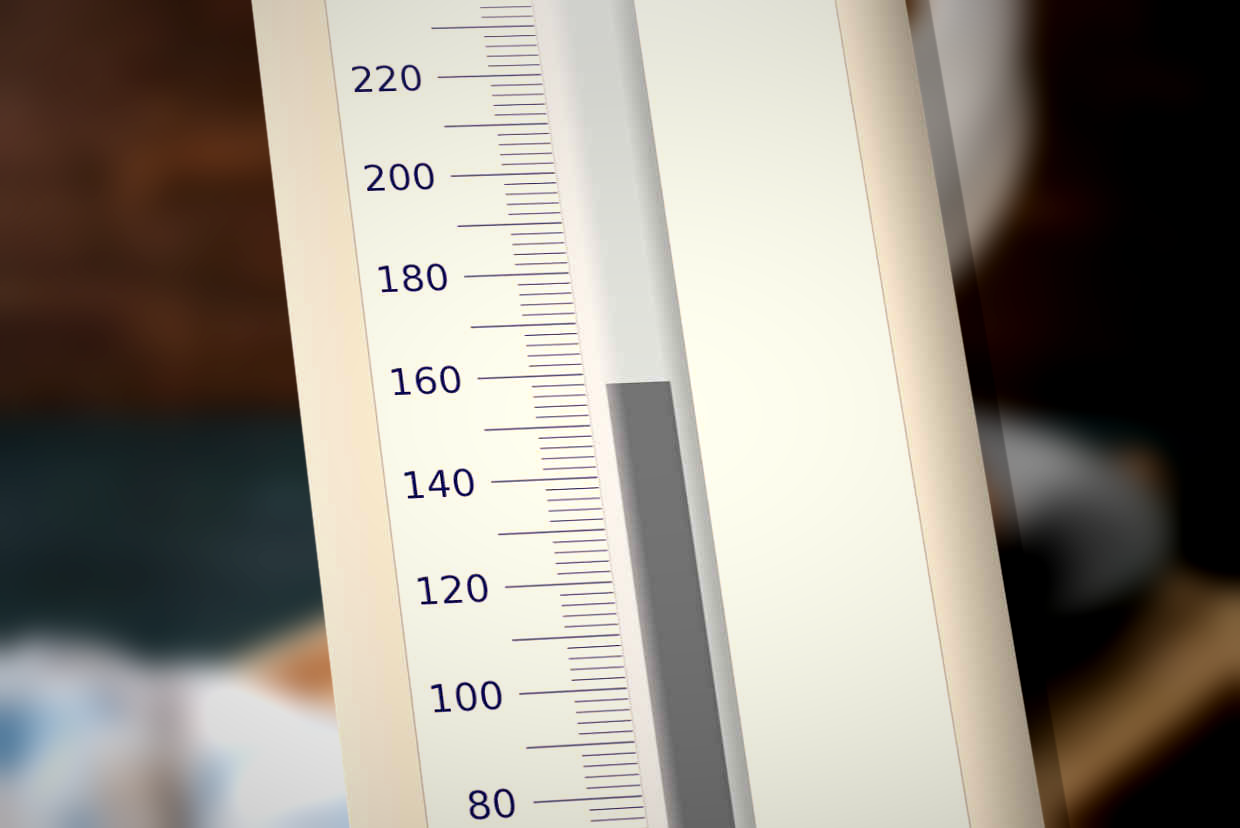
158 mmHg
